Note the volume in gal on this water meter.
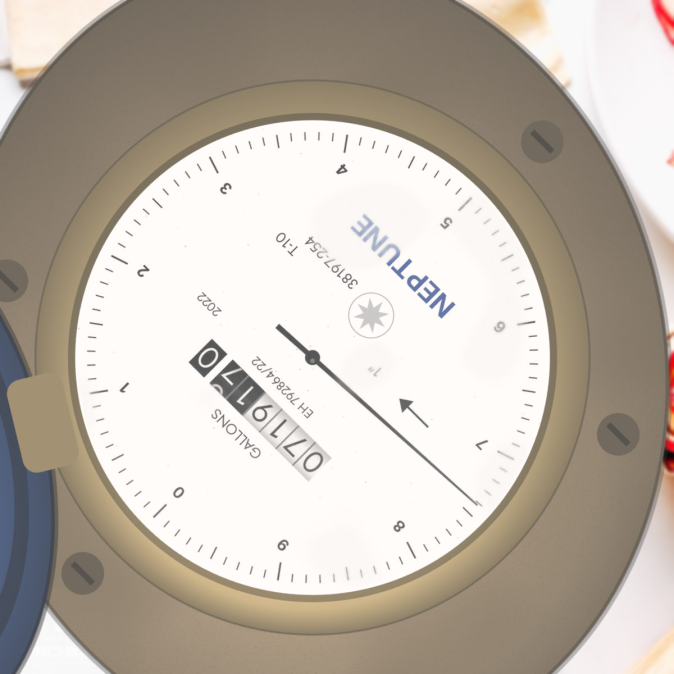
719167.4 gal
